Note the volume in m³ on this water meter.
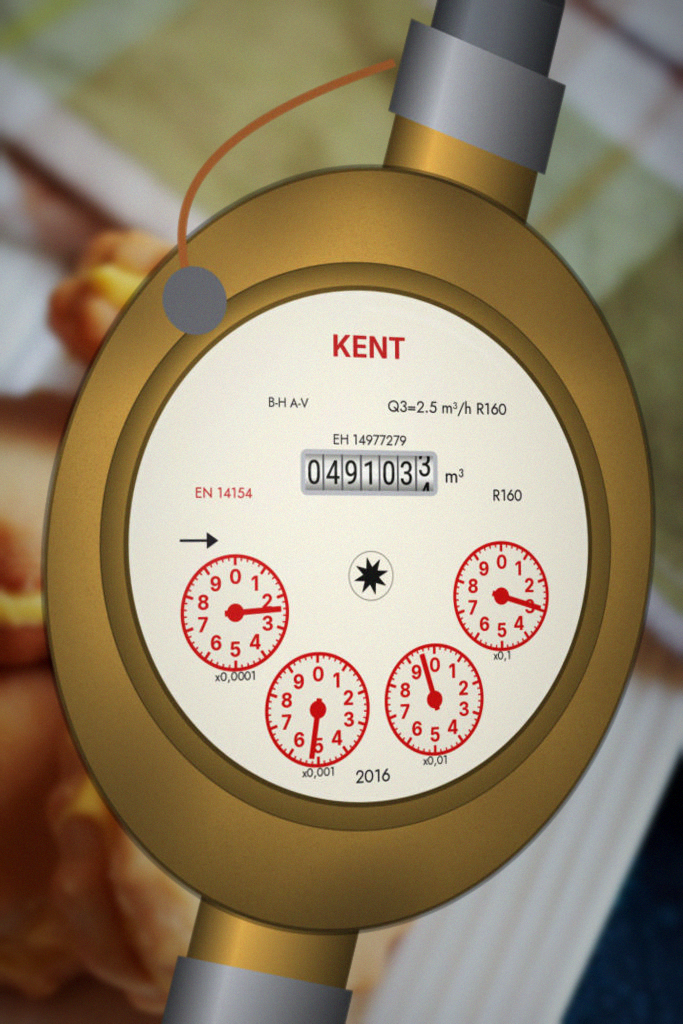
491033.2952 m³
